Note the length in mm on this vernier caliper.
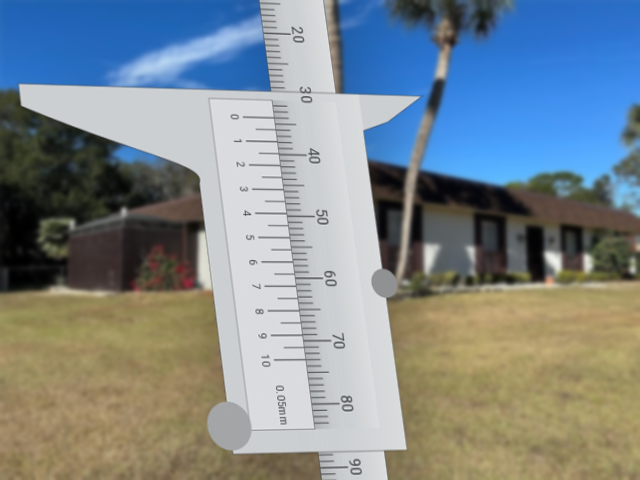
34.0 mm
